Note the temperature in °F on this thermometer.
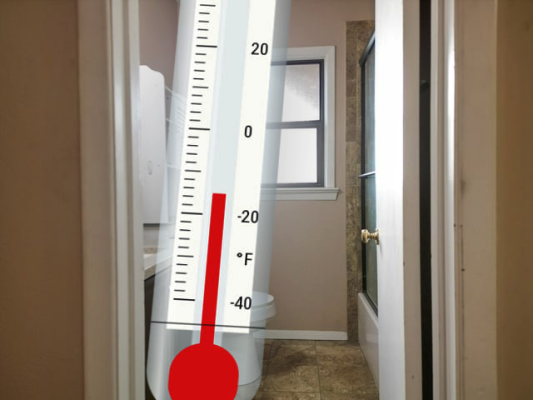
-15 °F
